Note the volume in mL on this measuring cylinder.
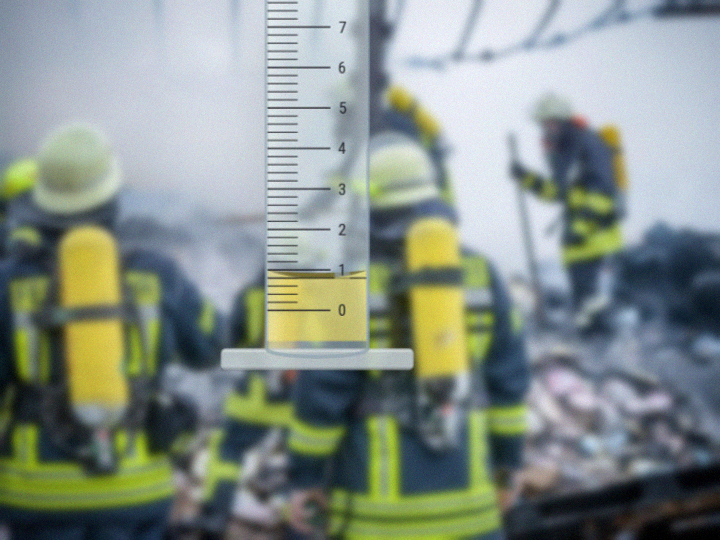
0.8 mL
